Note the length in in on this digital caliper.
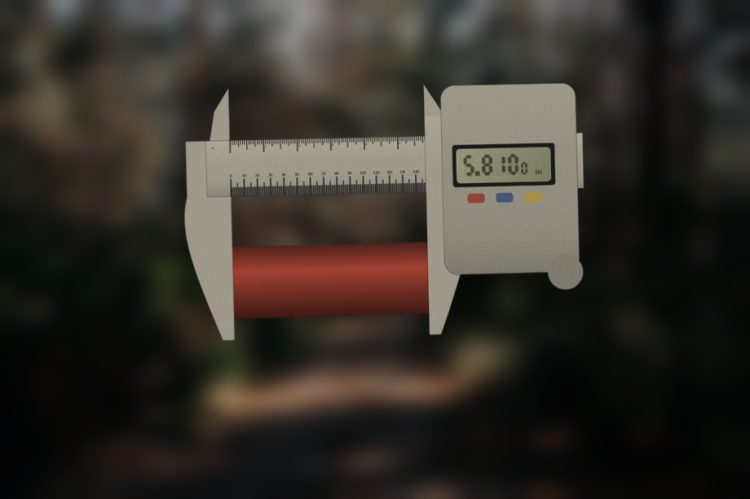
5.8100 in
